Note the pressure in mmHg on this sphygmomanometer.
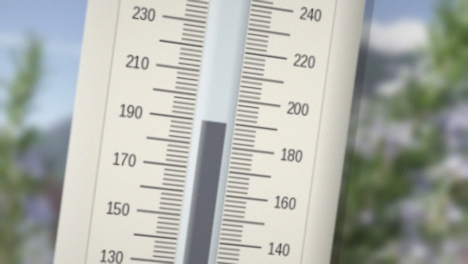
190 mmHg
